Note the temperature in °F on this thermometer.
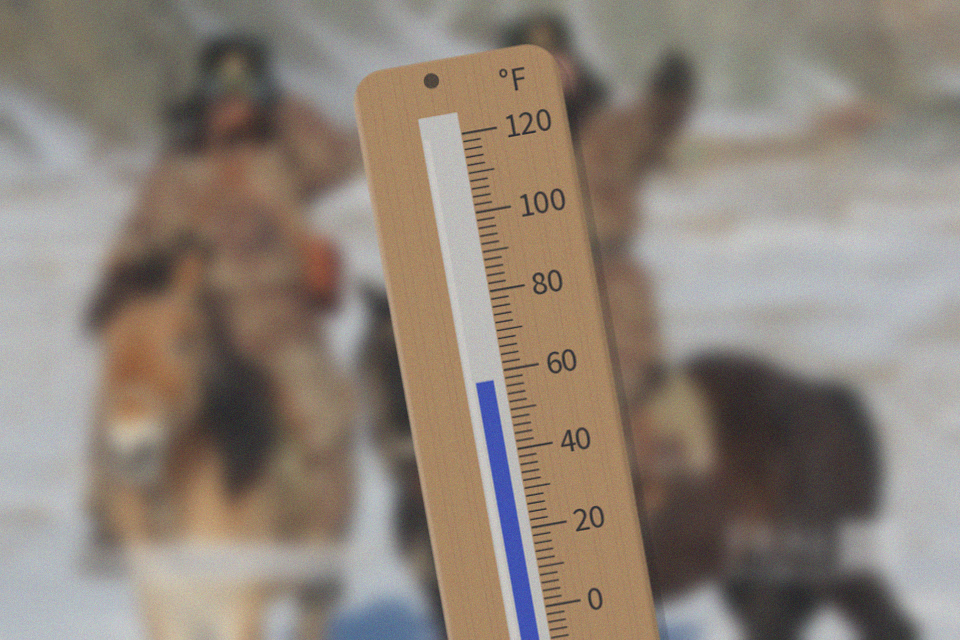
58 °F
